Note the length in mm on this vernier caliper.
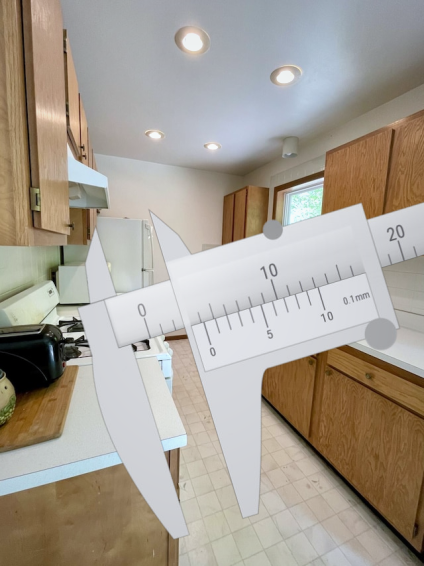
4.2 mm
